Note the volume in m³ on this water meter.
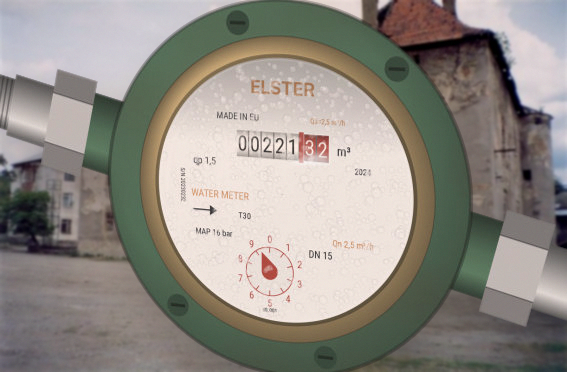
221.319 m³
